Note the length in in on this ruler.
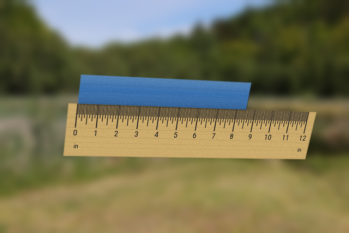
8.5 in
